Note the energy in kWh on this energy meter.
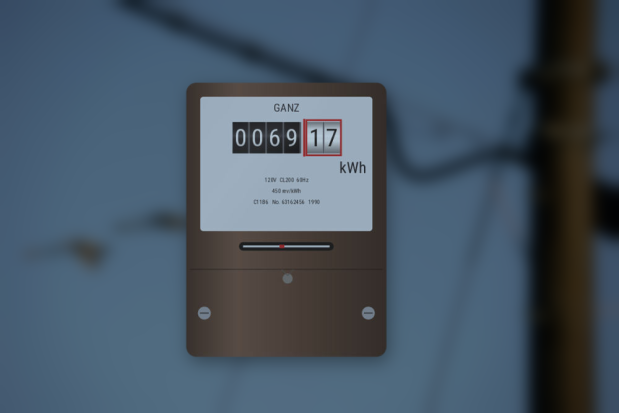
69.17 kWh
